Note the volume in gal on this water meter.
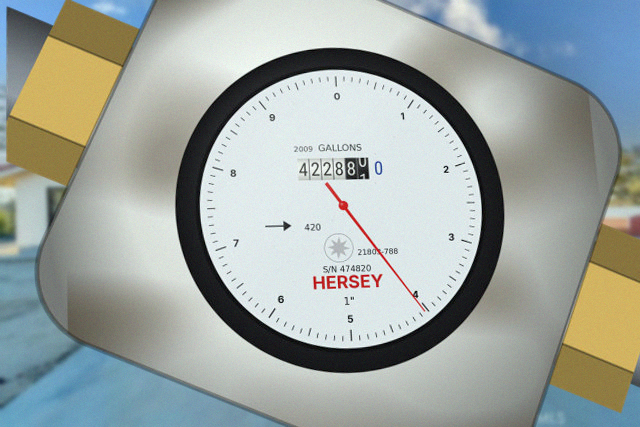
4228804.0 gal
